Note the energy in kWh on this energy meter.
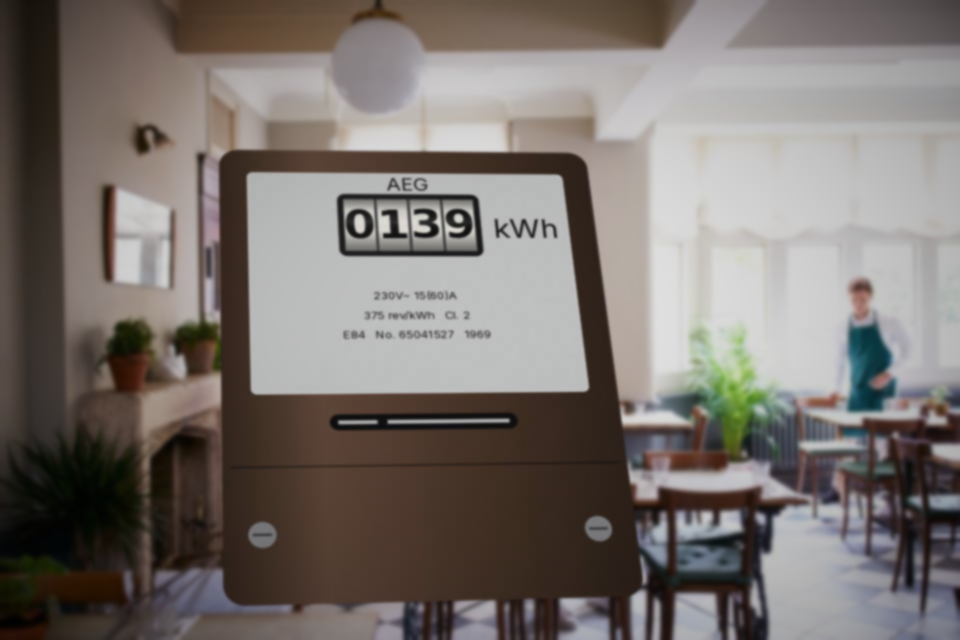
139 kWh
